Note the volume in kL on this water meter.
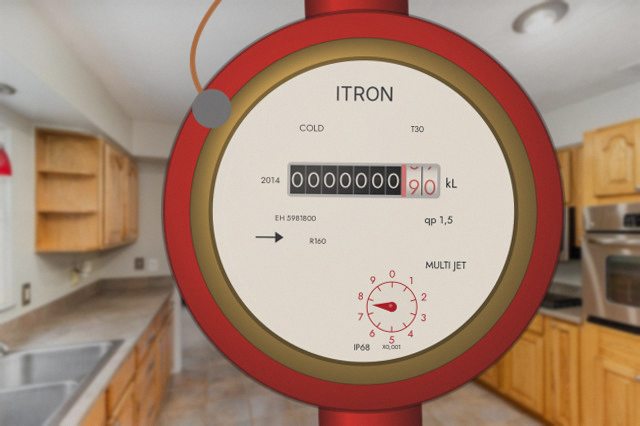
0.897 kL
